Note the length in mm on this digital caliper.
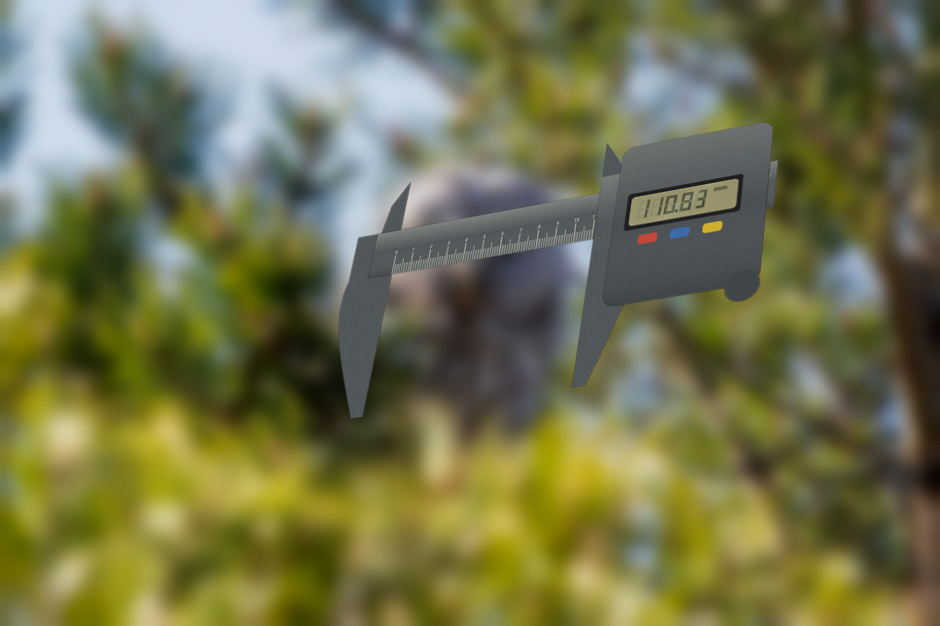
110.83 mm
